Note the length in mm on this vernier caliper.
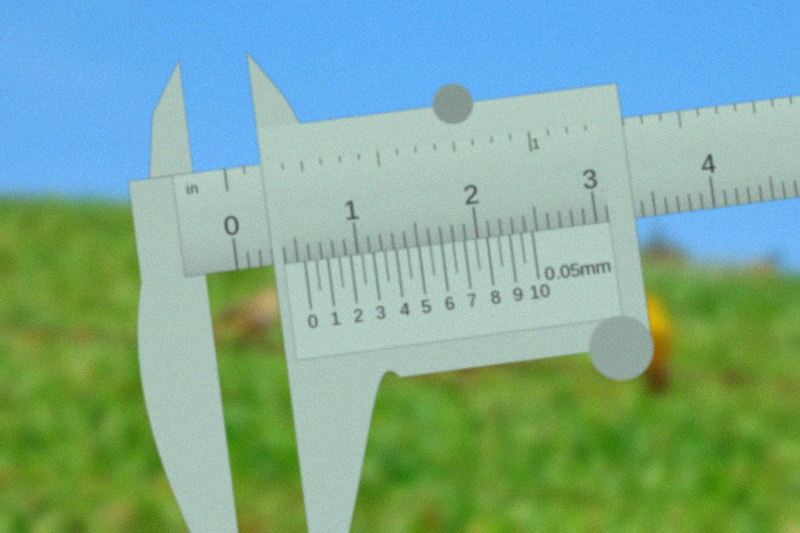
5.6 mm
